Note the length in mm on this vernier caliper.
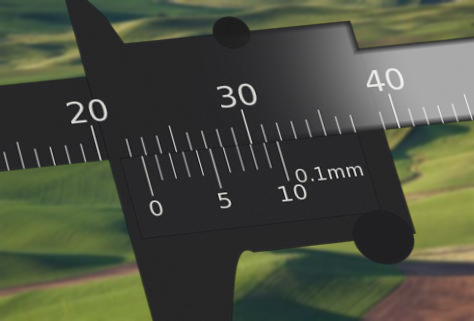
22.7 mm
